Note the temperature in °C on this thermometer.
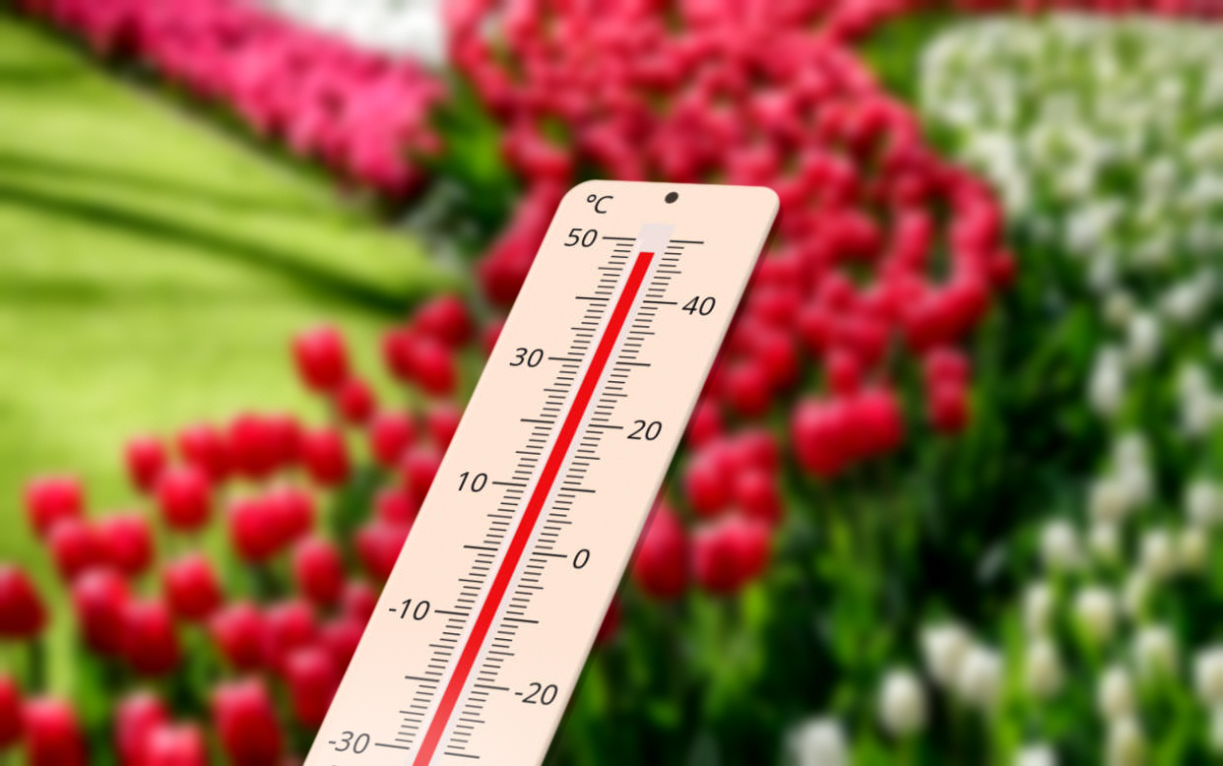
48 °C
